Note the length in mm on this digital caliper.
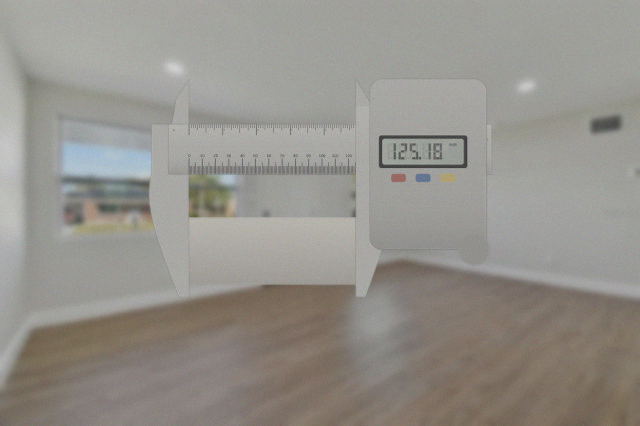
125.18 mm
